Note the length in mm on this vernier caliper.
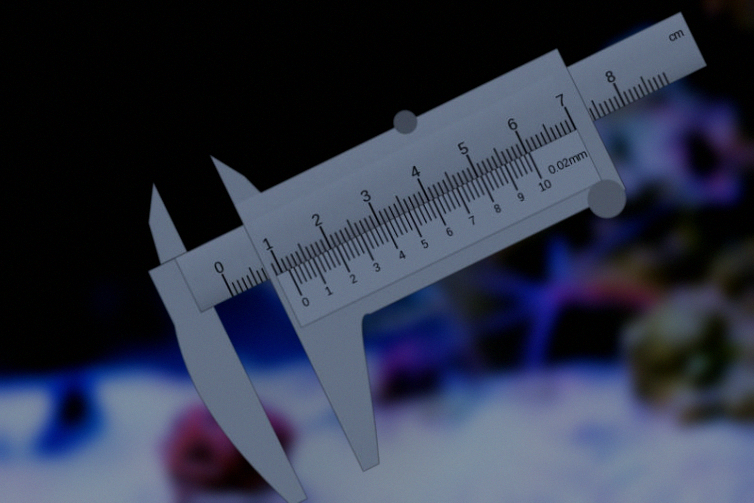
11.4 mm
